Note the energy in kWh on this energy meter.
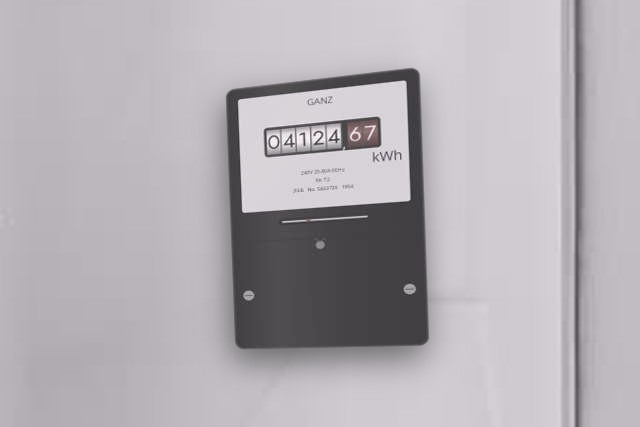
4124.67 kWh
